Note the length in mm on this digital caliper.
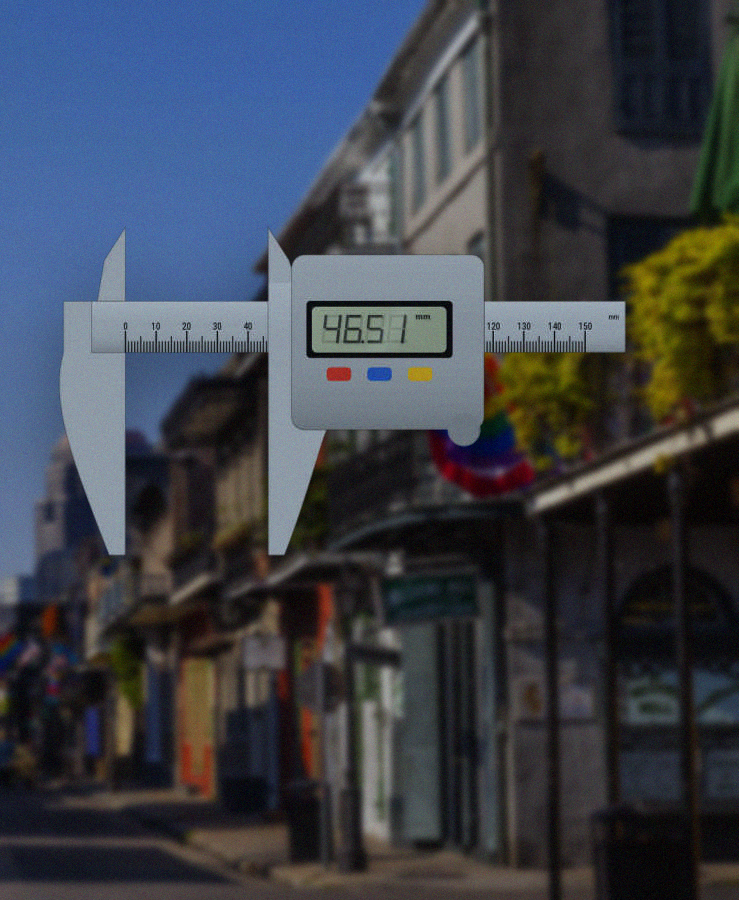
46.51 mm
